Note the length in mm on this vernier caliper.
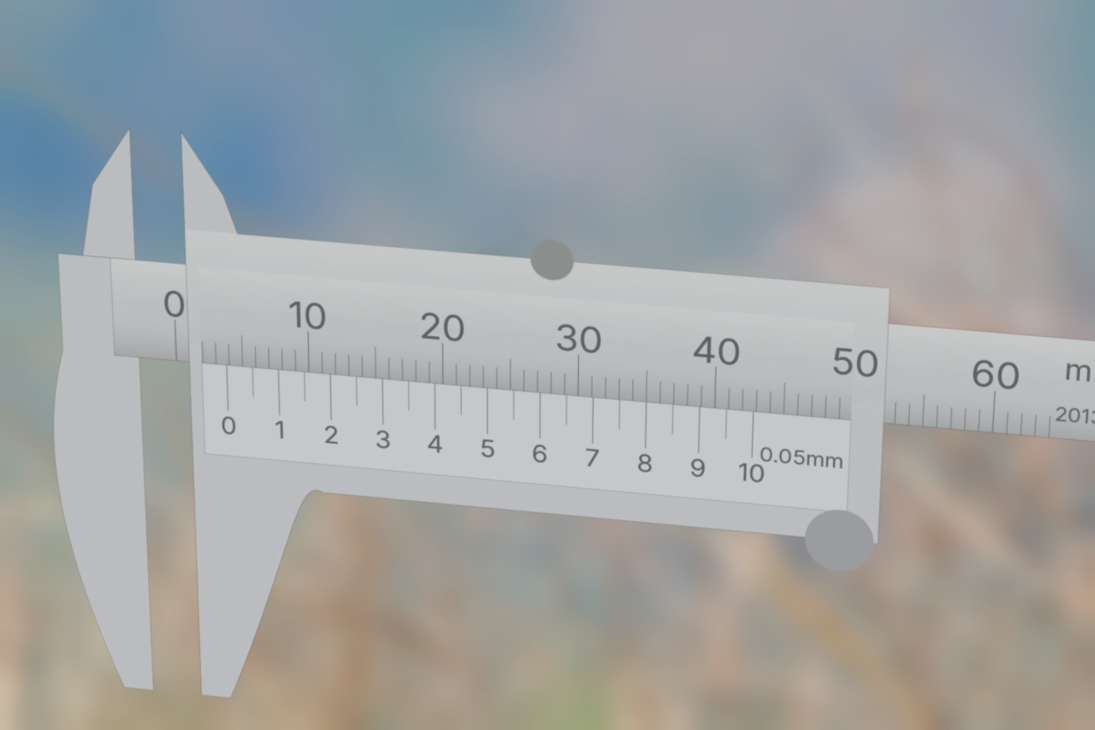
3.8 mm
